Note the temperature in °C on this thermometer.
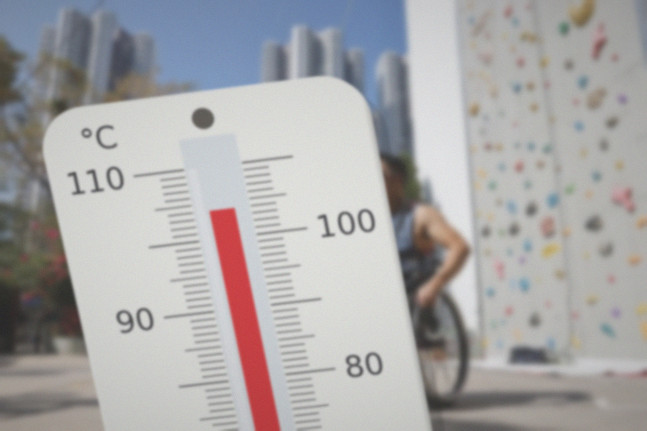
104 °C
